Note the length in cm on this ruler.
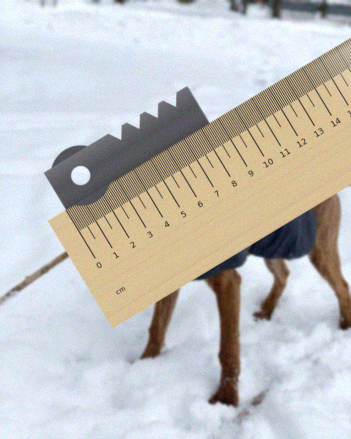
8.5 cm
